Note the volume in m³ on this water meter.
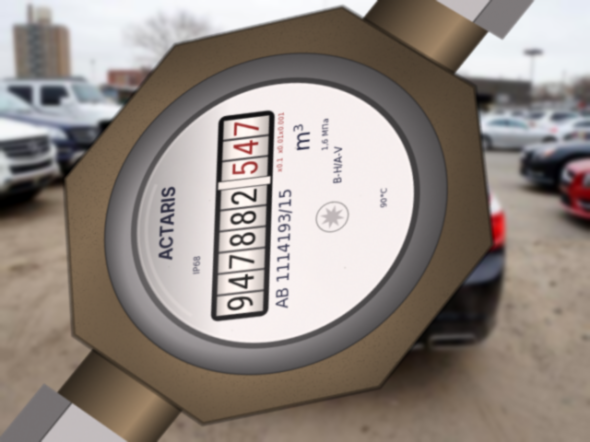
947882.547 m³
